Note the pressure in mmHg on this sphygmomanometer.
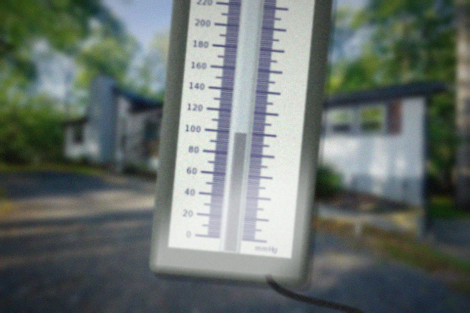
100 mmHg
